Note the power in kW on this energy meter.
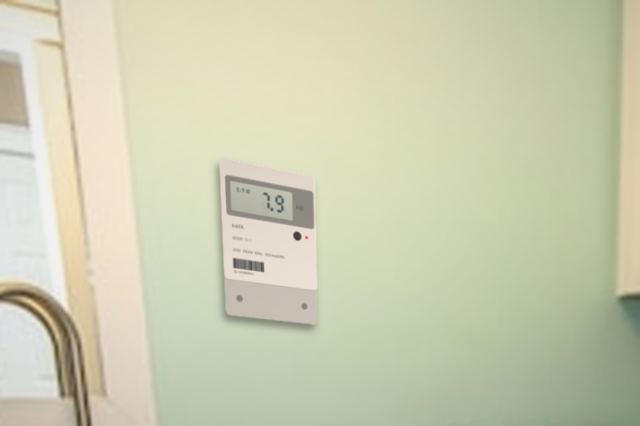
7.9 kW
